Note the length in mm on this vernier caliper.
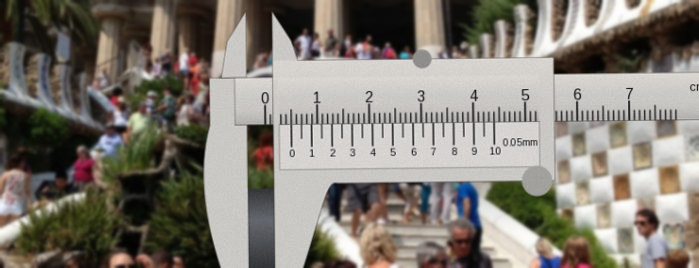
5.0 mm
